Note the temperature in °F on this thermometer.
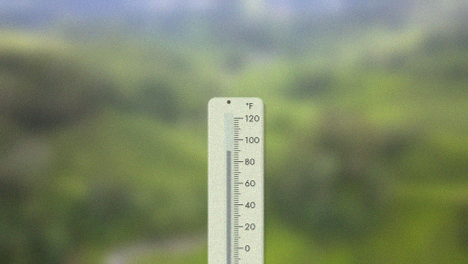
90 °F
